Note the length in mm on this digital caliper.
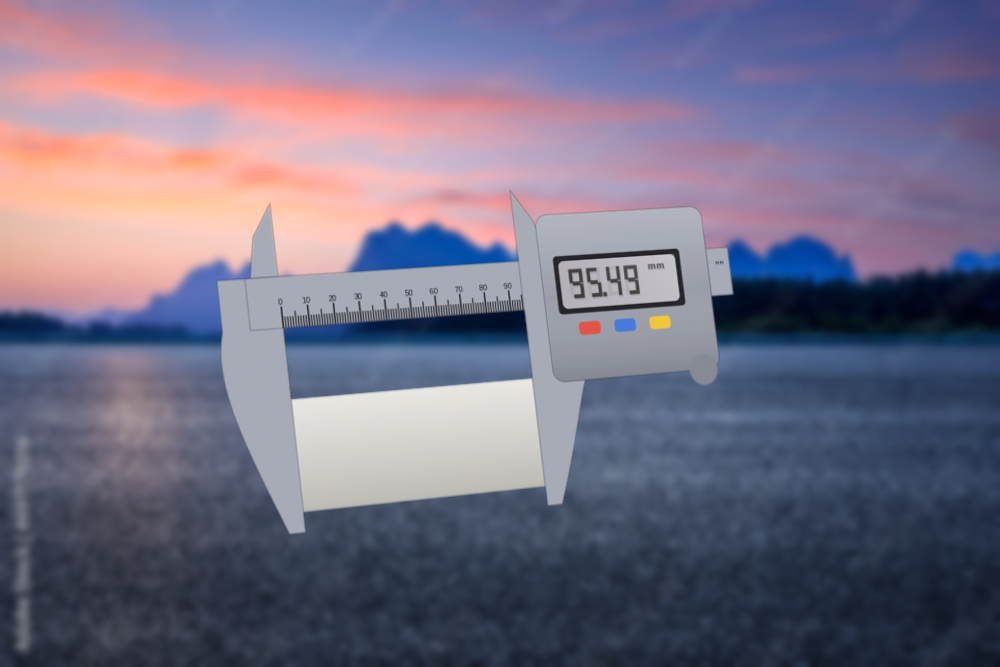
95.49 mm
